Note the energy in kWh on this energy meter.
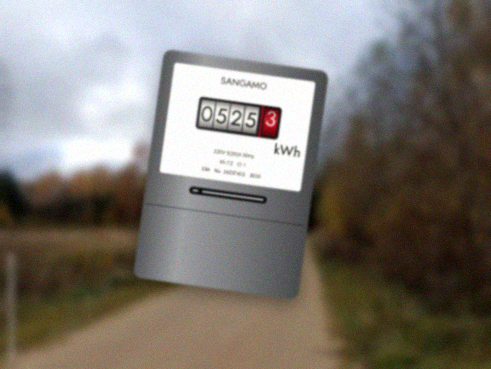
525.3 kWh
